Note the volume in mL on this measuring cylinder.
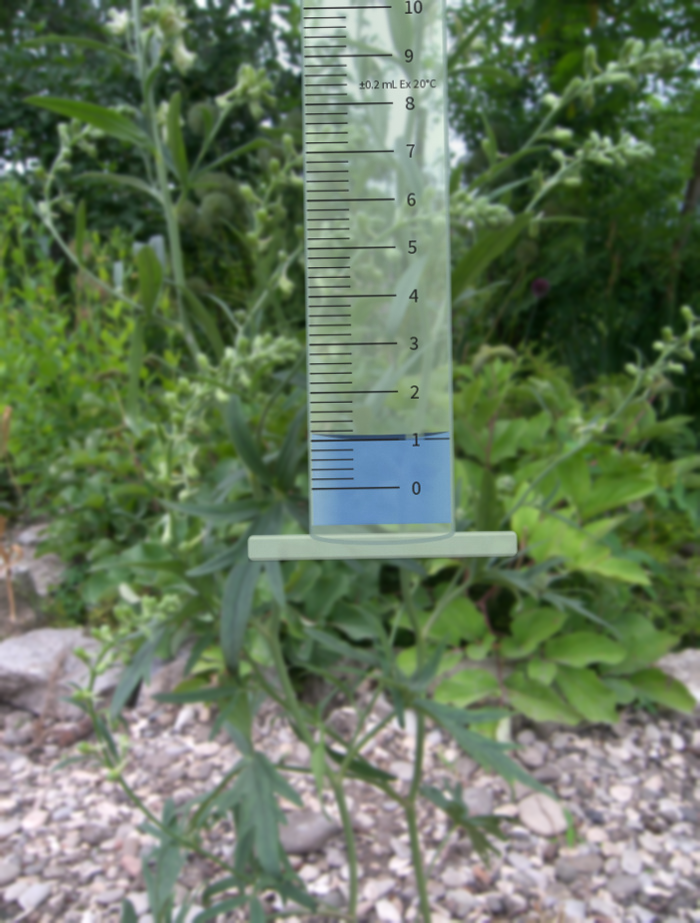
1 mL
